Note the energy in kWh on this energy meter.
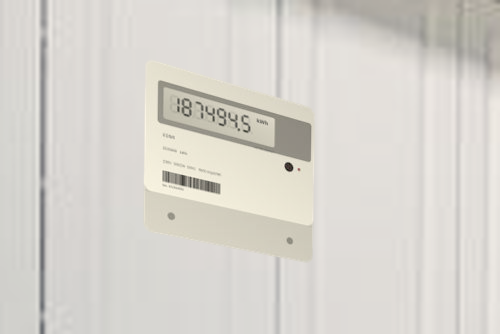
187494.5 kWh
